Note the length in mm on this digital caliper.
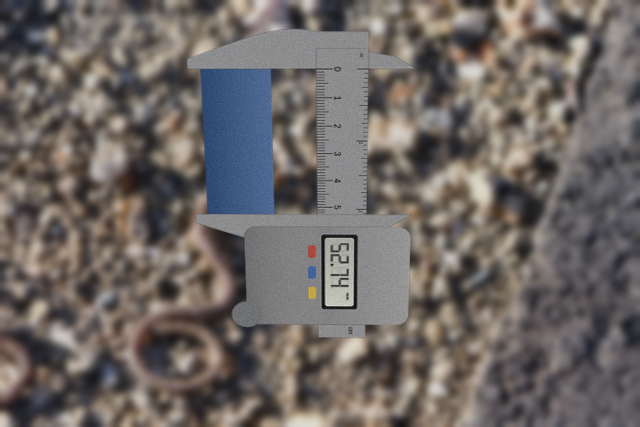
52.74 mm
